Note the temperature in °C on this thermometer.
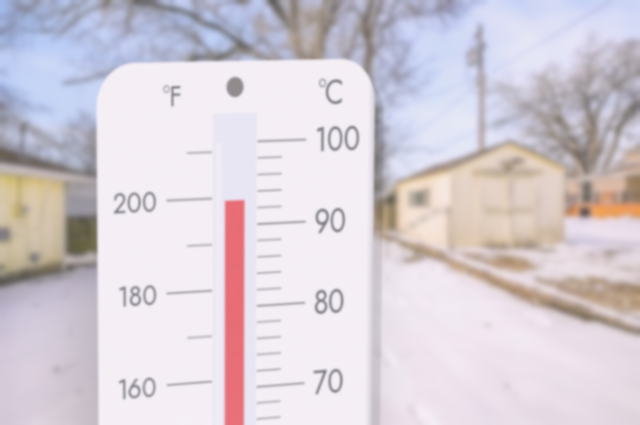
93 °C
